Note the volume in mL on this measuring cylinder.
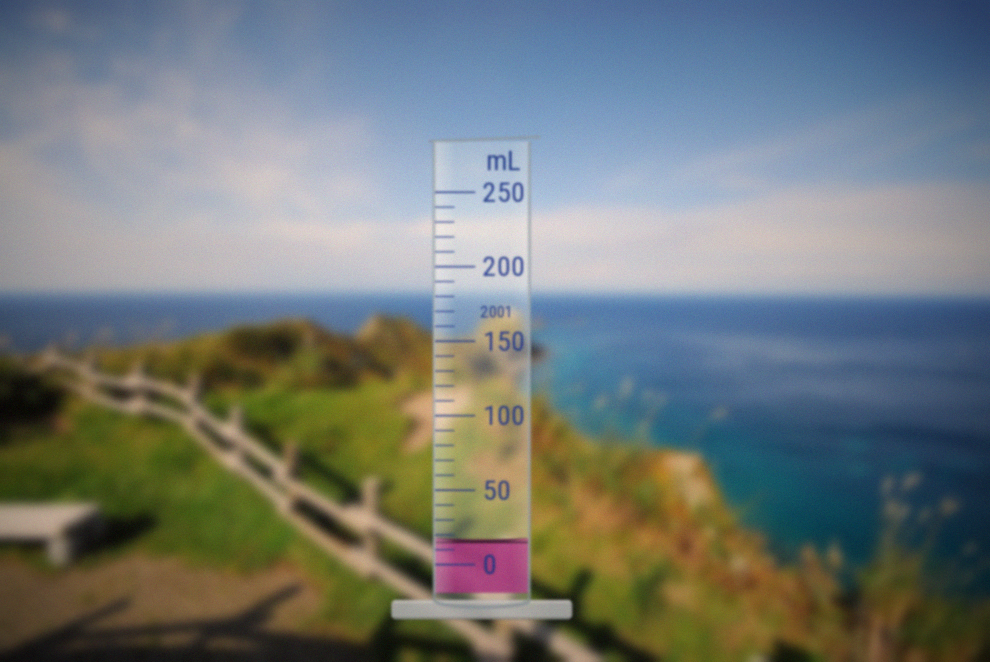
15 mL
